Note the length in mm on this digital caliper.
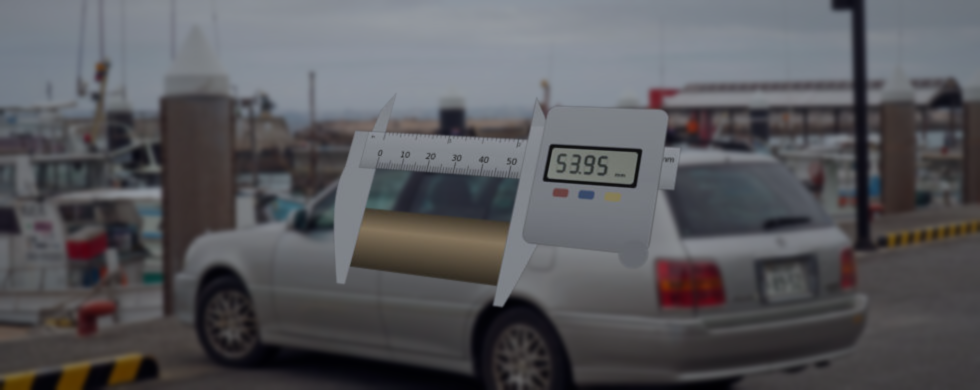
53.95 mm
